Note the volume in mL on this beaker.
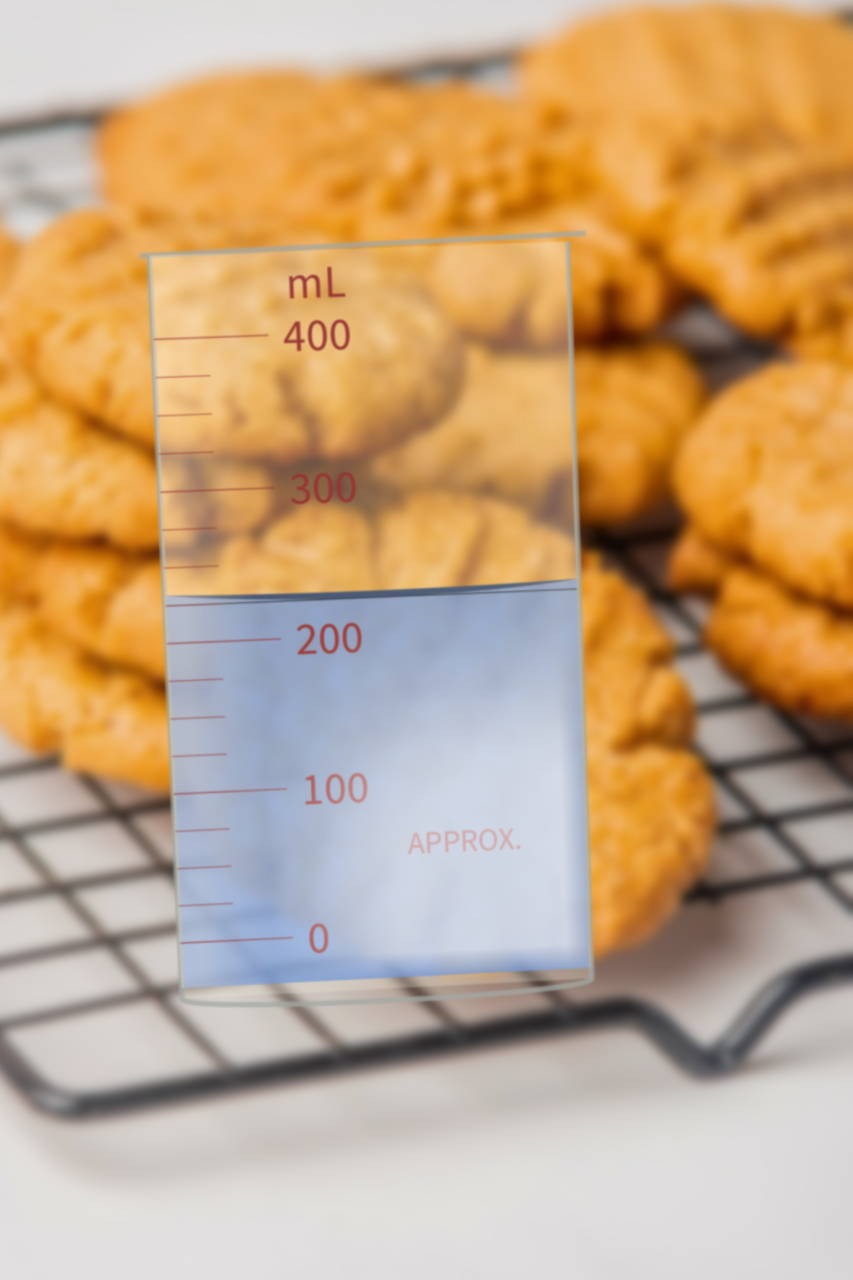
225 mL
